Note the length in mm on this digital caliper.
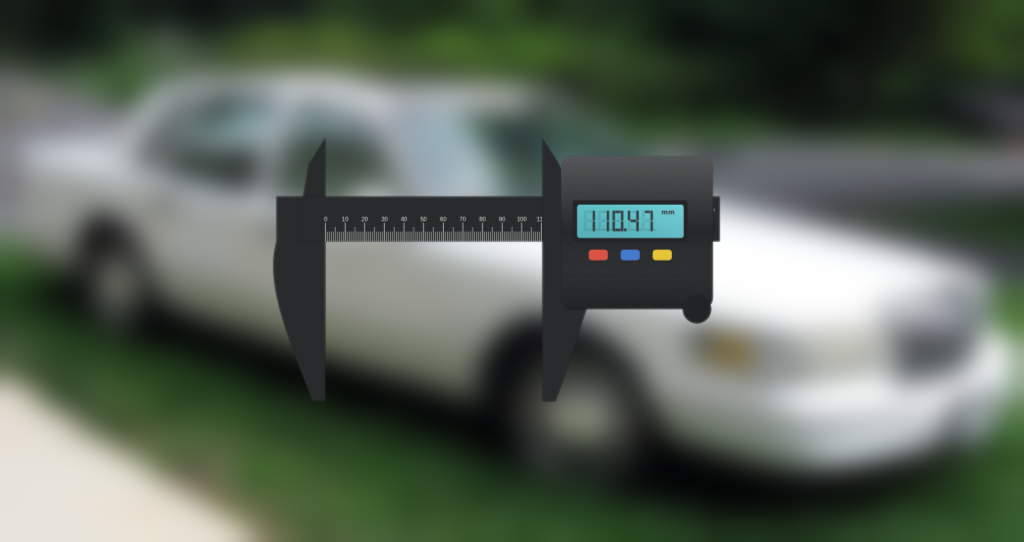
110.47 mm
